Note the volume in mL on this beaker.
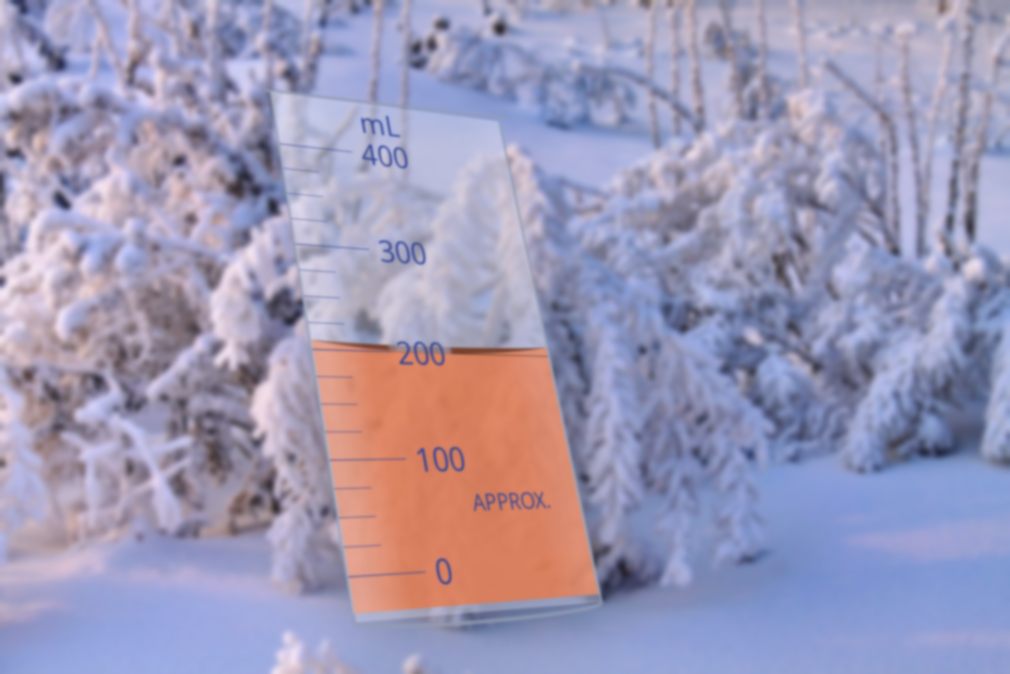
200 mL
